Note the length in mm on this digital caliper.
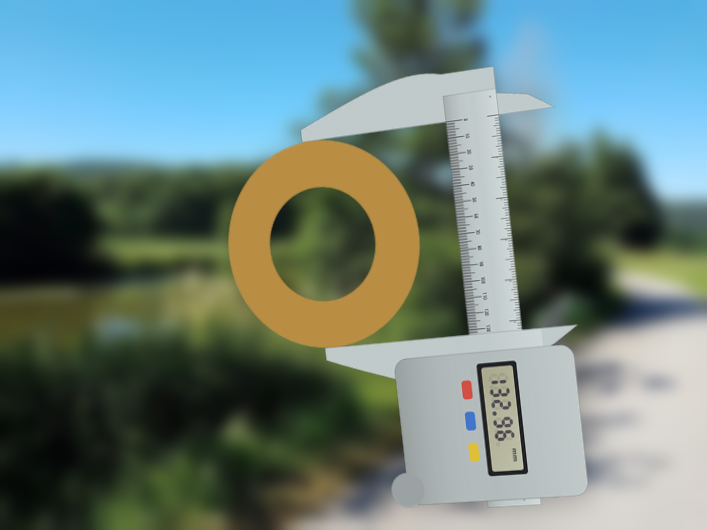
132.96 mm
